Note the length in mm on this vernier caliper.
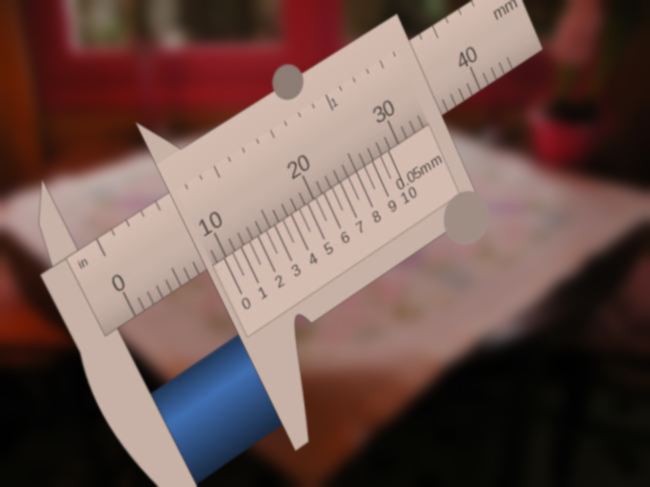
9.8 mm
